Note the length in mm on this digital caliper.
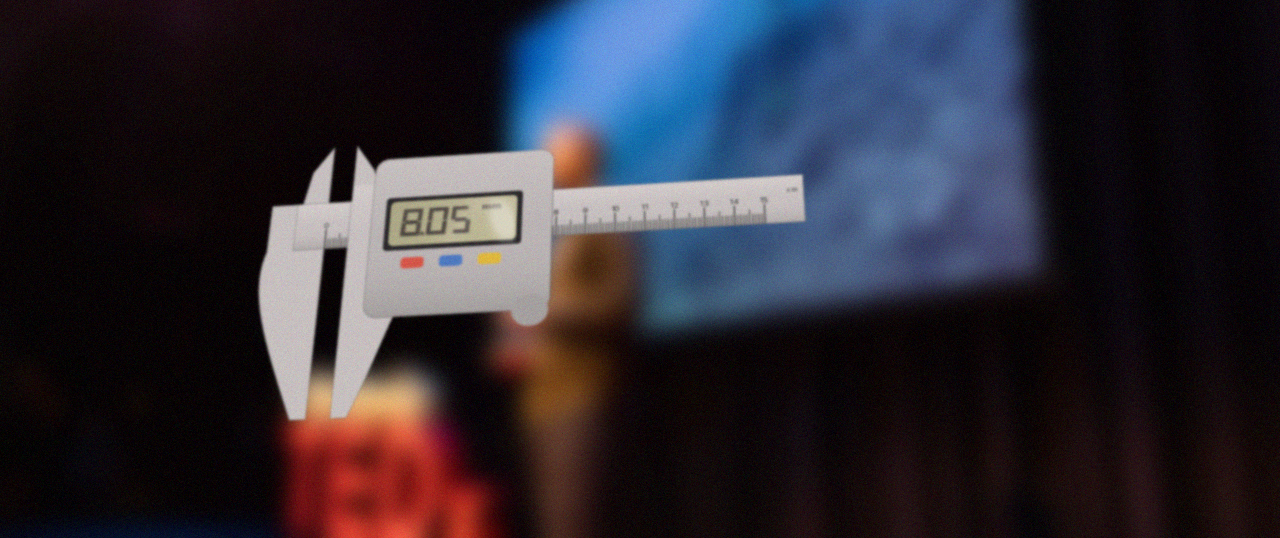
8.05 mm
